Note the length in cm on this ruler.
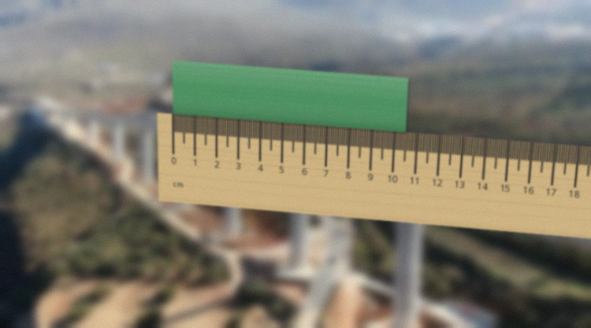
10.5 cm
